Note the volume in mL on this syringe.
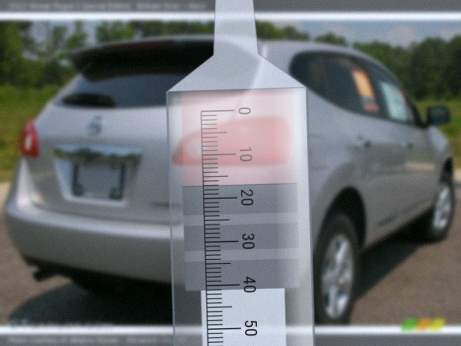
17 mL
